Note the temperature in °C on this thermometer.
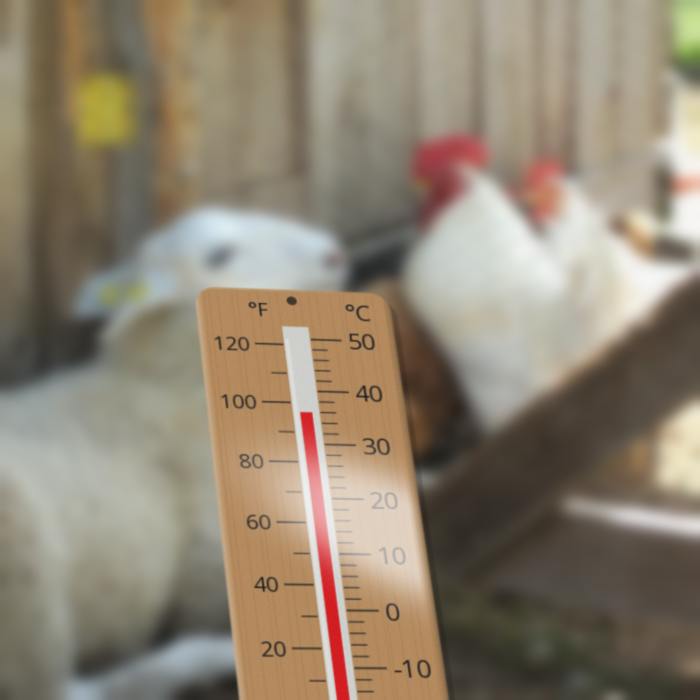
36 °C
